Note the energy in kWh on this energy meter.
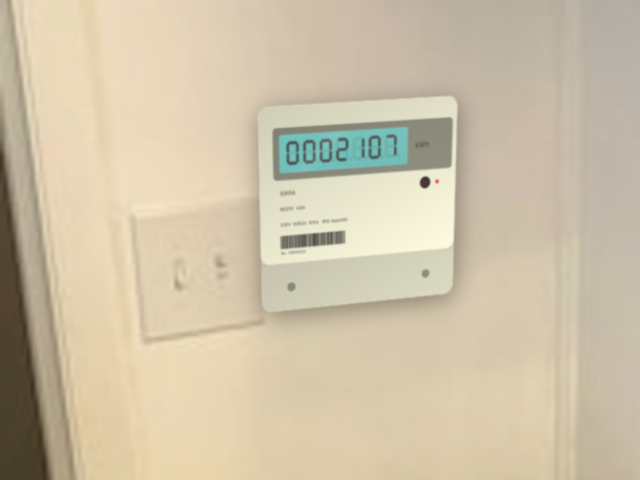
2107 kWh
